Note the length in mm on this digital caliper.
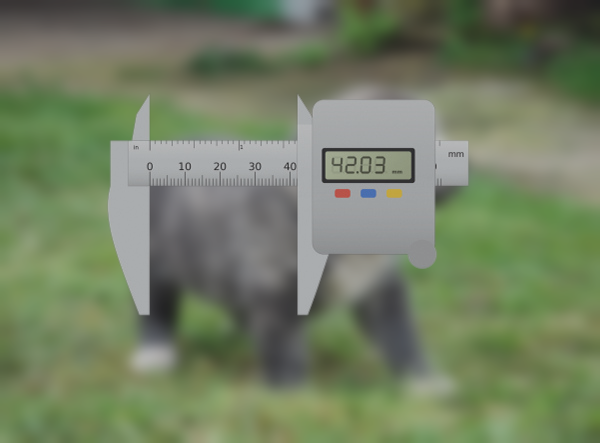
42.03 mm
